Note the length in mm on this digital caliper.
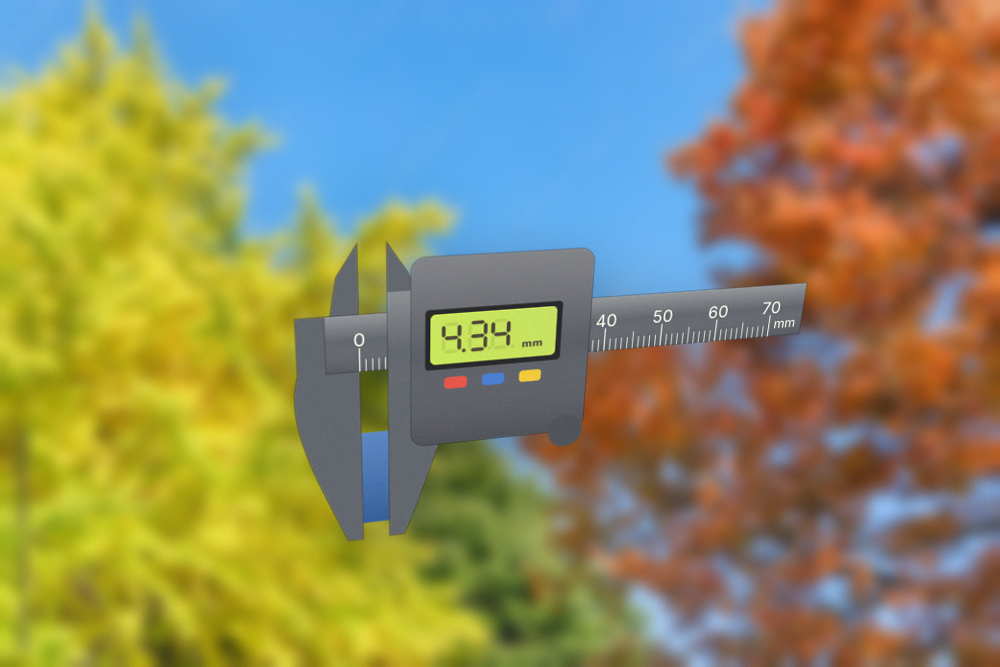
4.34 mm
